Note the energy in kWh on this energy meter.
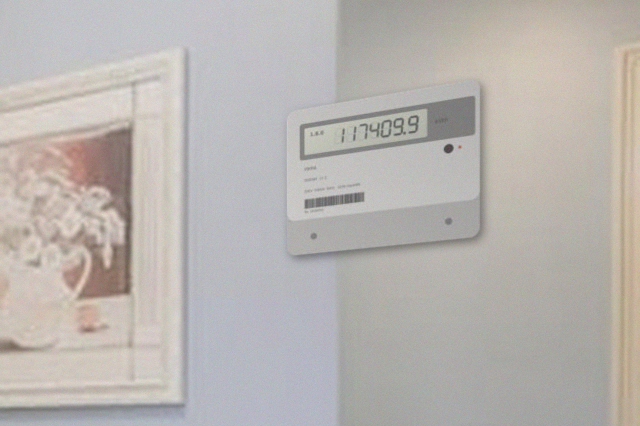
117409.9 kWh
